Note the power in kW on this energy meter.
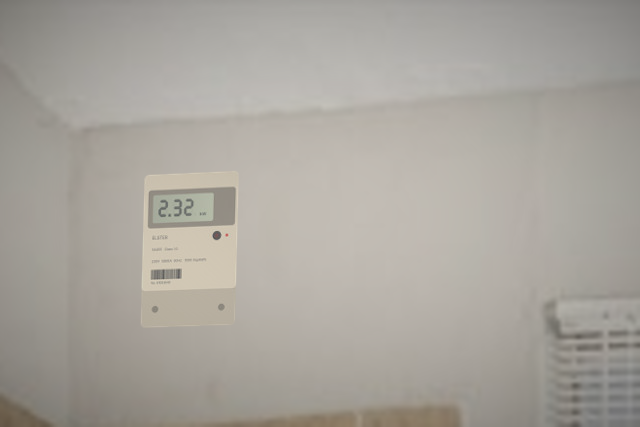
2.32 kW
